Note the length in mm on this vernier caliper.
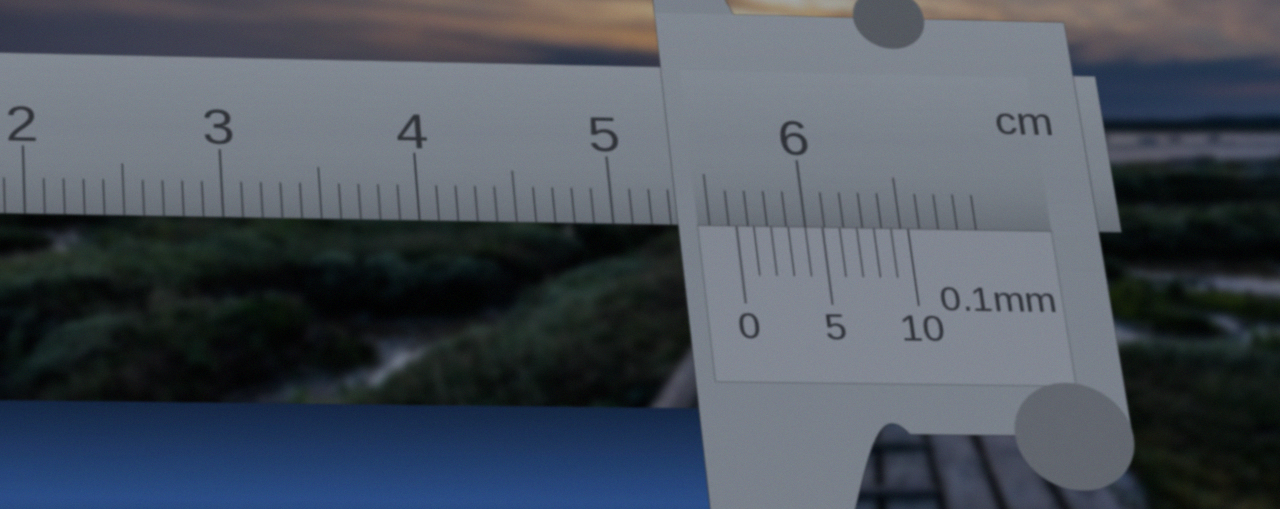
56.4 mm
